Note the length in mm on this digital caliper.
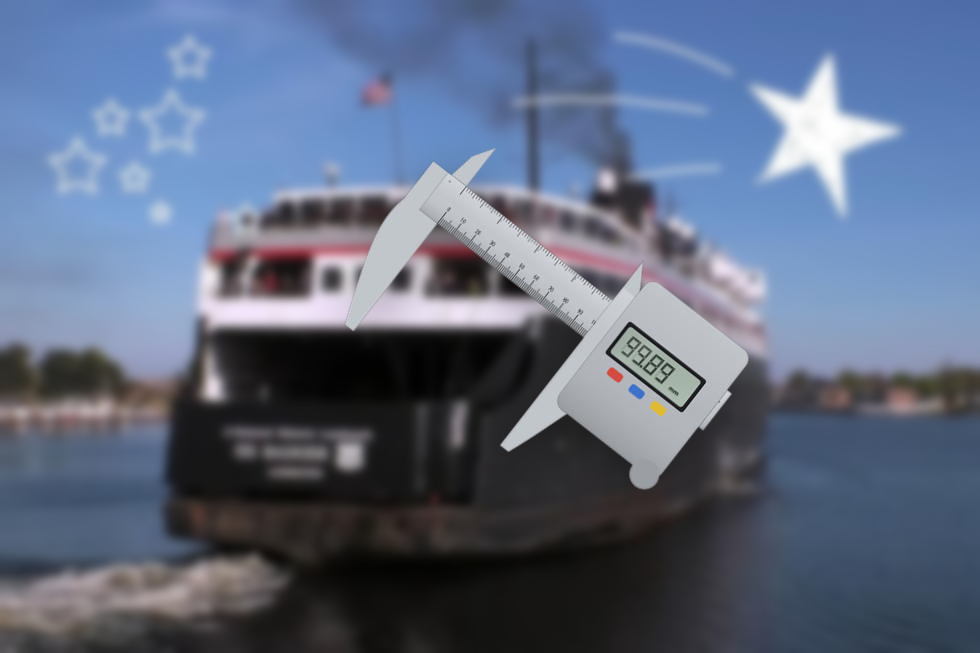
99.89 mm
